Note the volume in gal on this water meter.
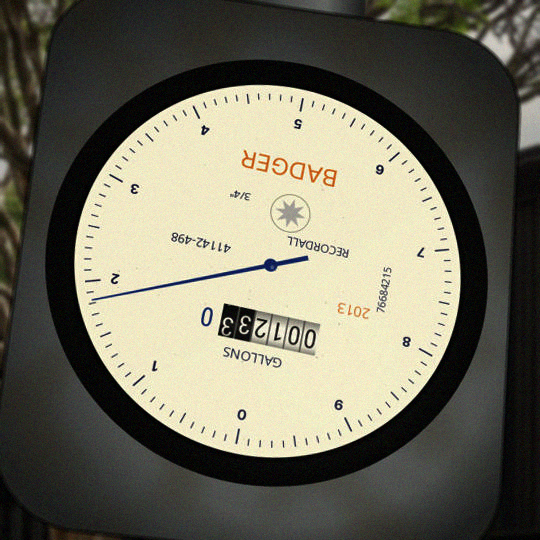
12331.8 gal
